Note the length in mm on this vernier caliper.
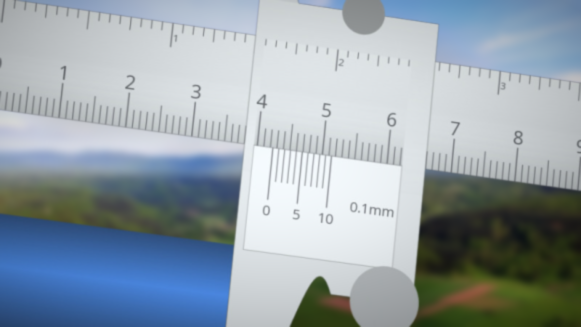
42.4 mm
